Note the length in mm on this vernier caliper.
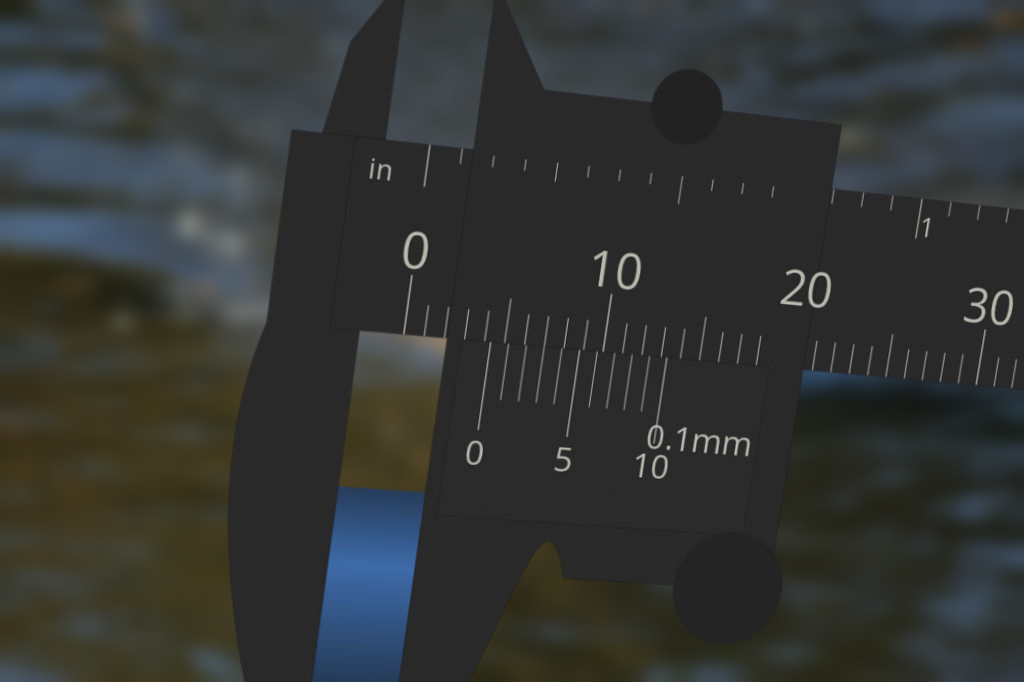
4.3 mm
